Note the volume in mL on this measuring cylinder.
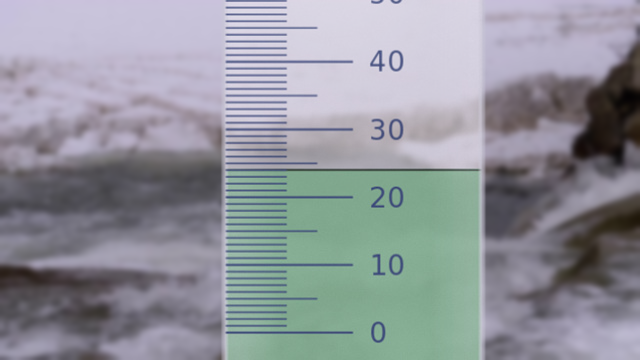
24 mL
